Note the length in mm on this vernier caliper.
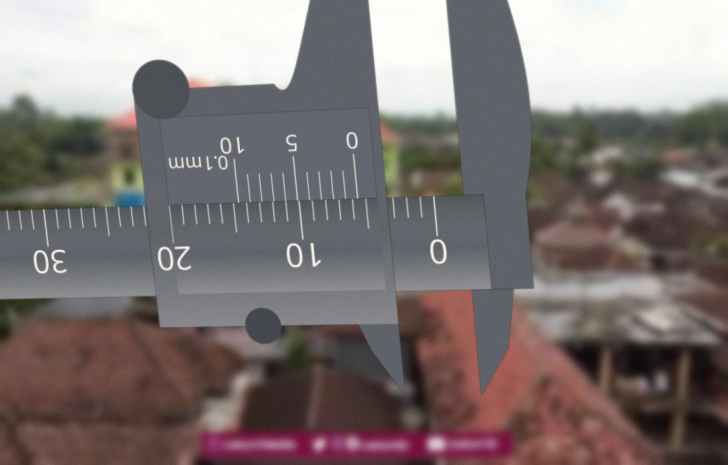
5.6 mm
